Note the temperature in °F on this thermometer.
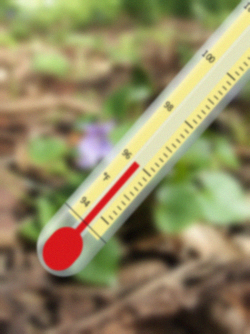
96 °F
